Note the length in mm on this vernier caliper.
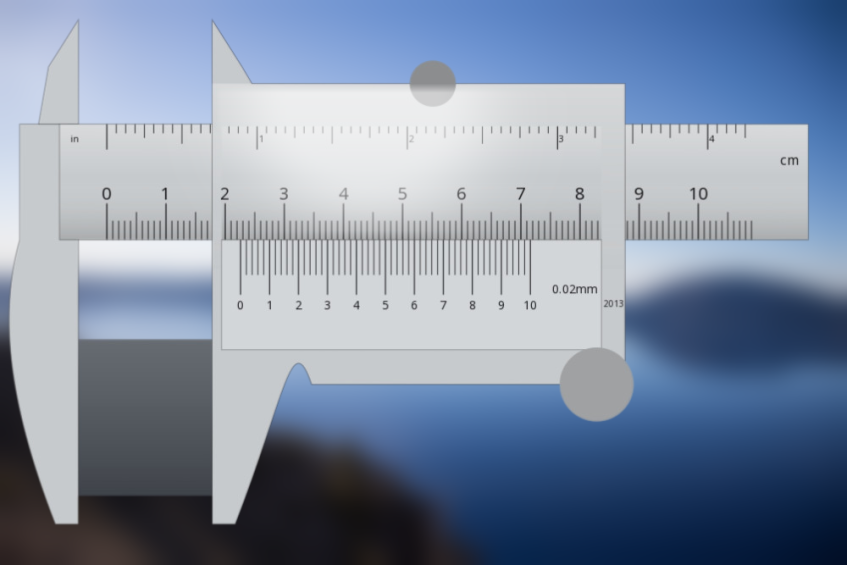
22.6 mm
